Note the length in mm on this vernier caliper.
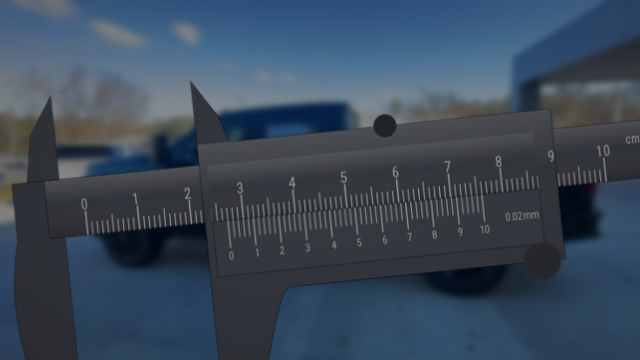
27.0 mm
